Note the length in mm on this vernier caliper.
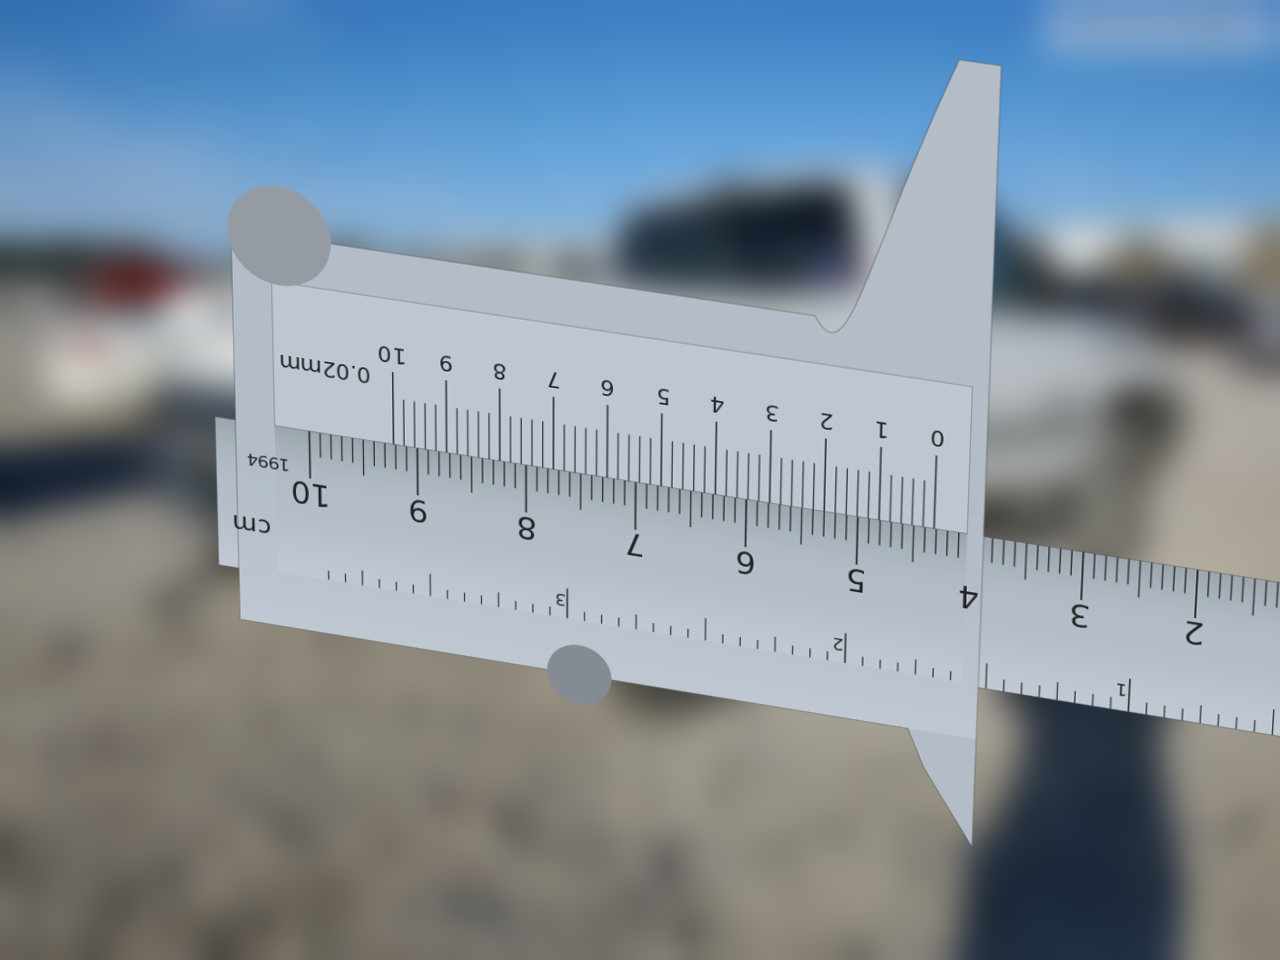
43.2 mm
